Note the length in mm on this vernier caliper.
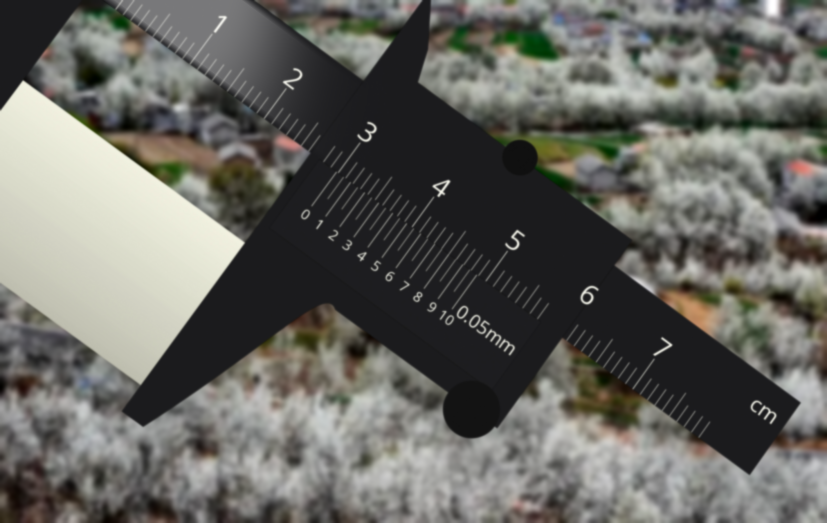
29.8 mm
